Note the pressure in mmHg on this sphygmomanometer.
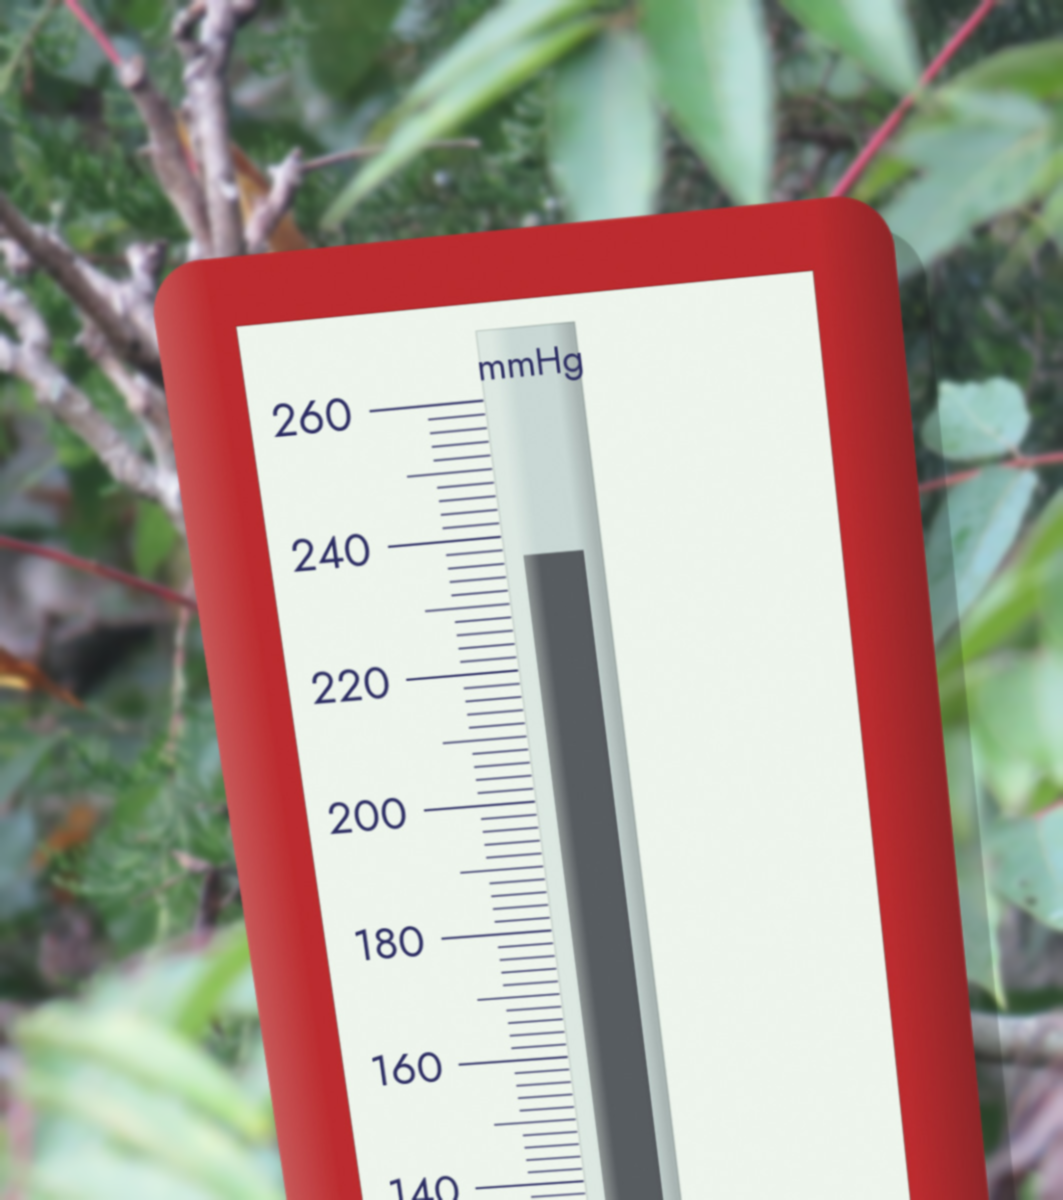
237 mmHg
